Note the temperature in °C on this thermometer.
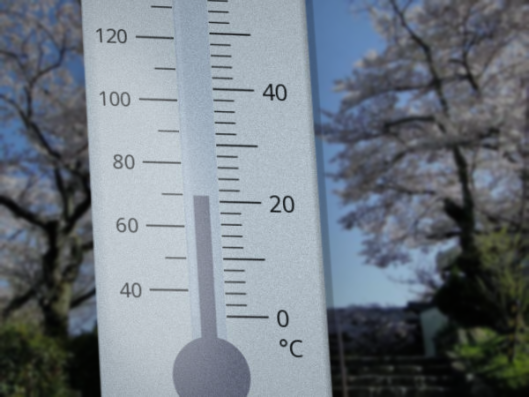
21 °C
